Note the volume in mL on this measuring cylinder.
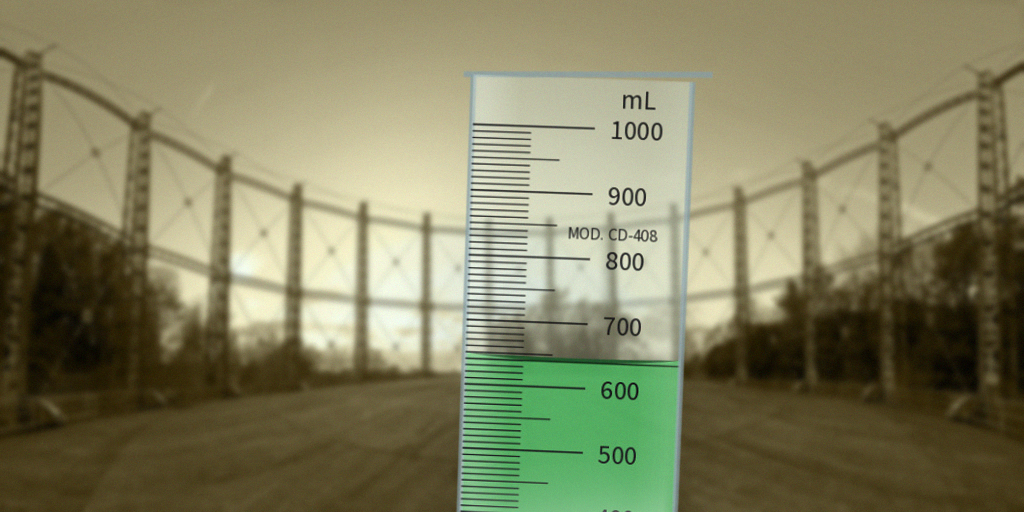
640 mL
